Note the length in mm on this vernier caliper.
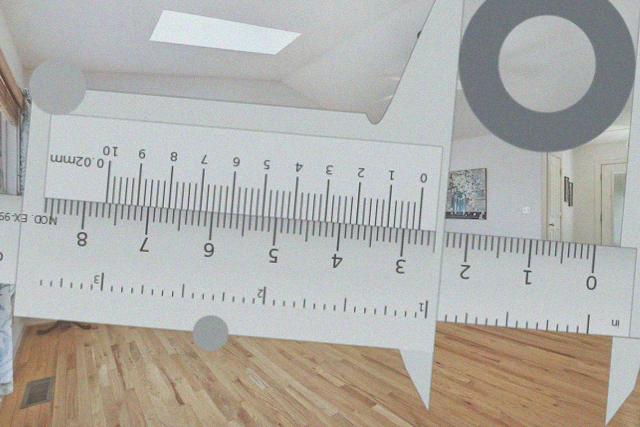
27.6 mm
